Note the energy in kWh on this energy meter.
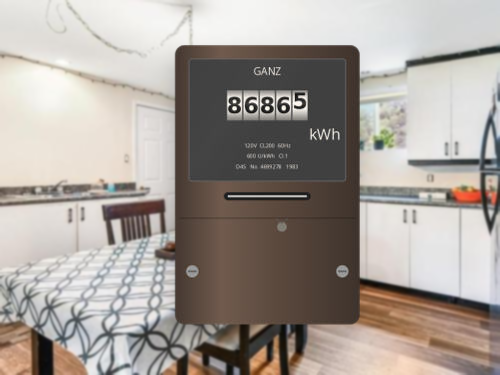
86865 kWh
